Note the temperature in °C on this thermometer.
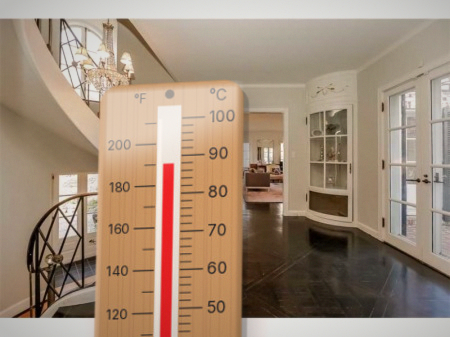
88 °C
